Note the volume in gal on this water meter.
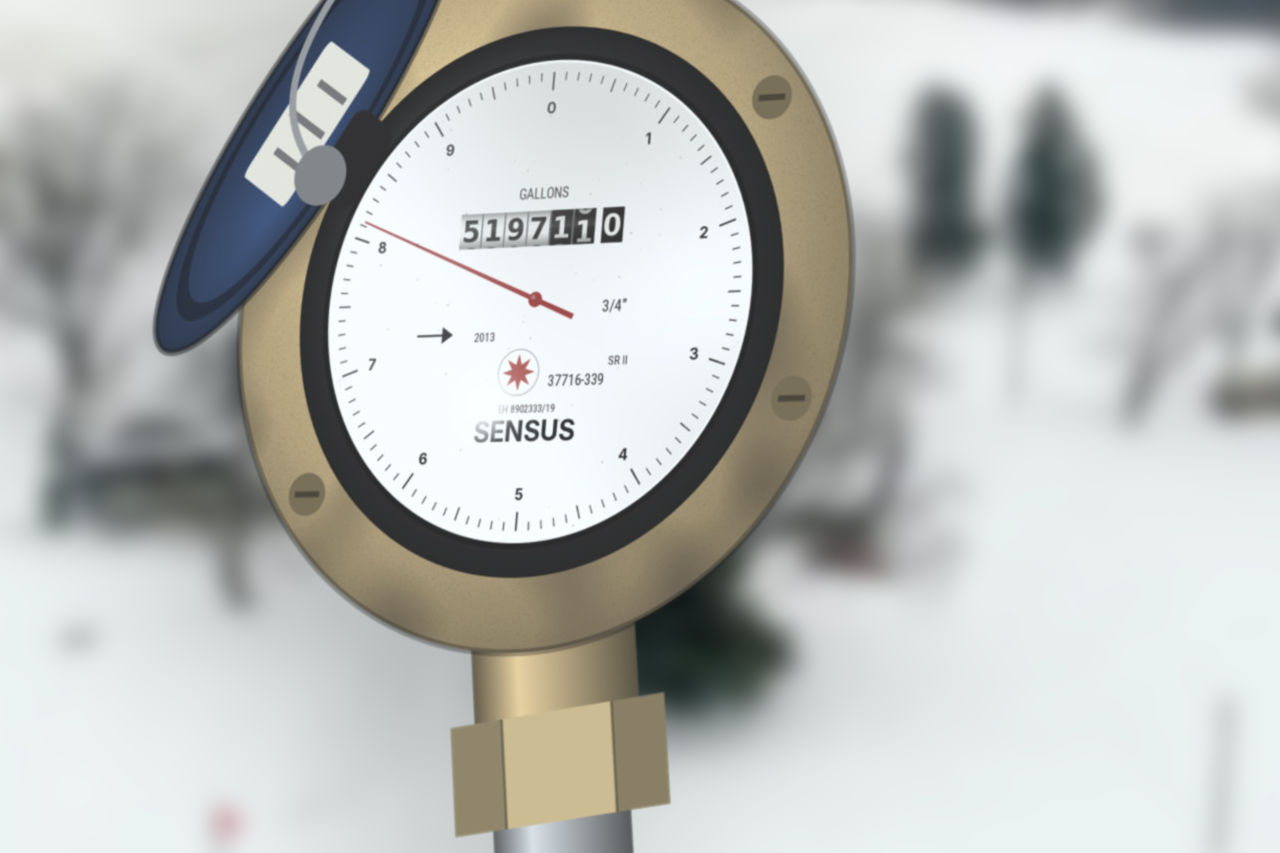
5197108.1 gal
